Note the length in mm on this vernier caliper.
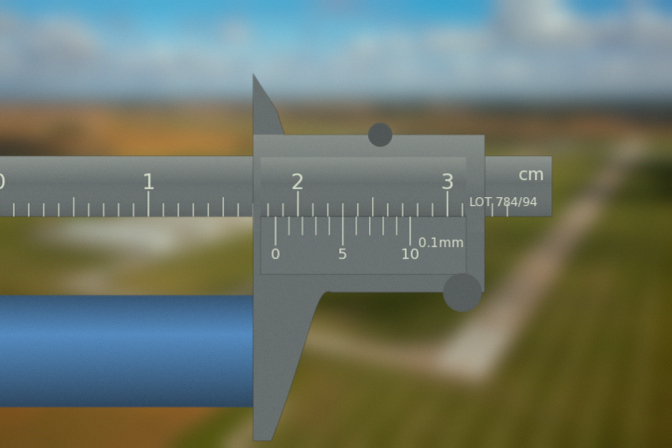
18.5 mm
